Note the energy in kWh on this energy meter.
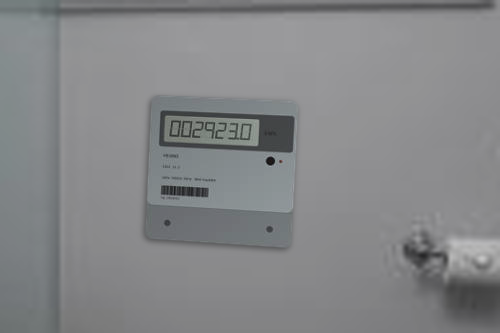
2923.0 kWh
